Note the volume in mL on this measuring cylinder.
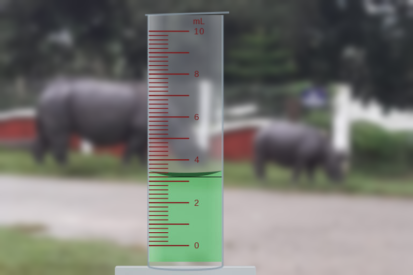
3.2 mL
